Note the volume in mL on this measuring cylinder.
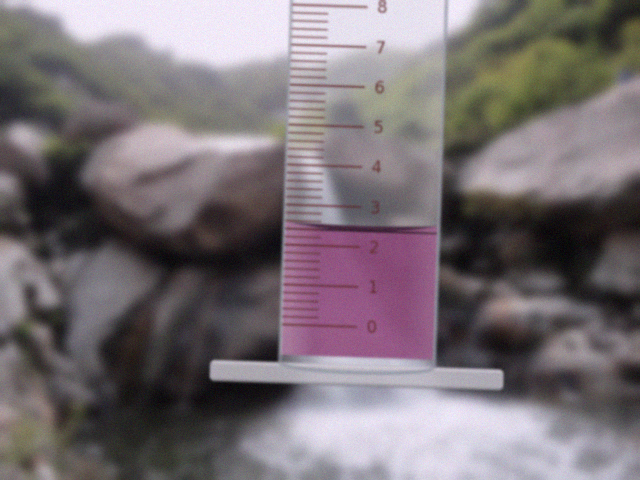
2.4 mL
